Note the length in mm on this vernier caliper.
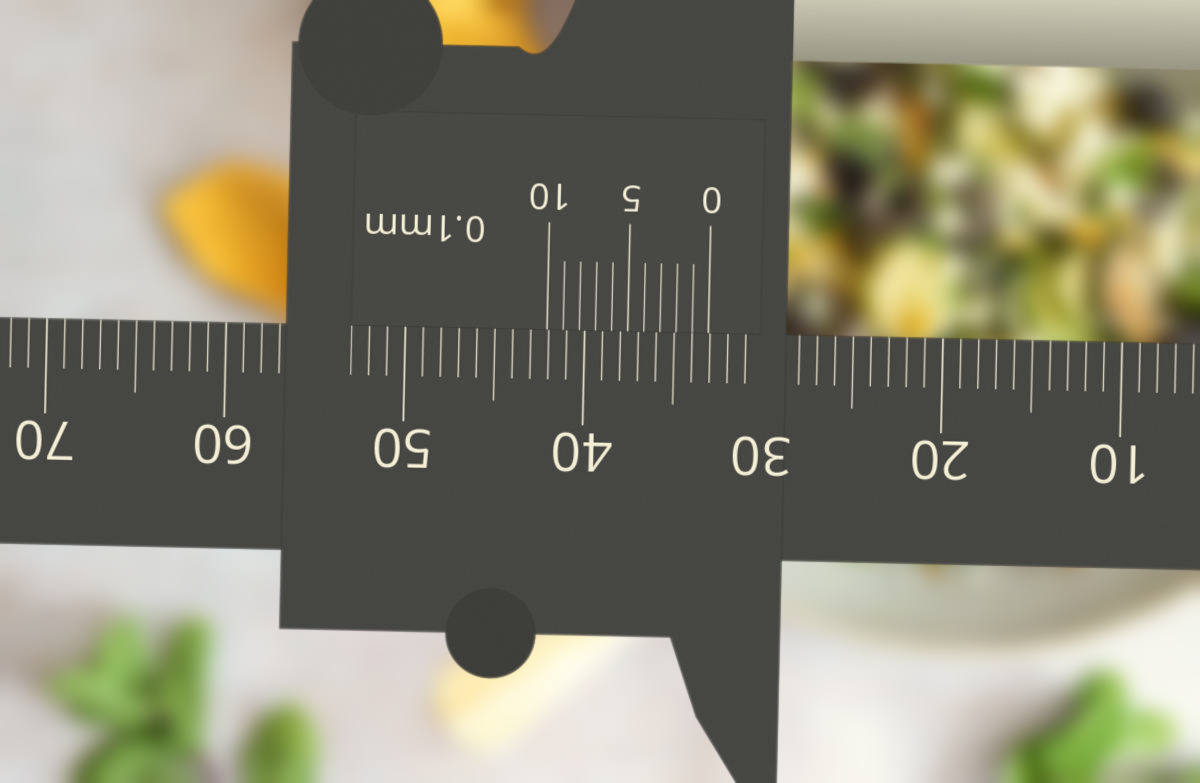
33.1 mm
